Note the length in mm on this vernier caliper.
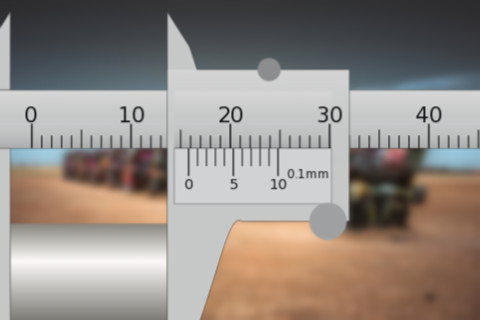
15.8 mm
